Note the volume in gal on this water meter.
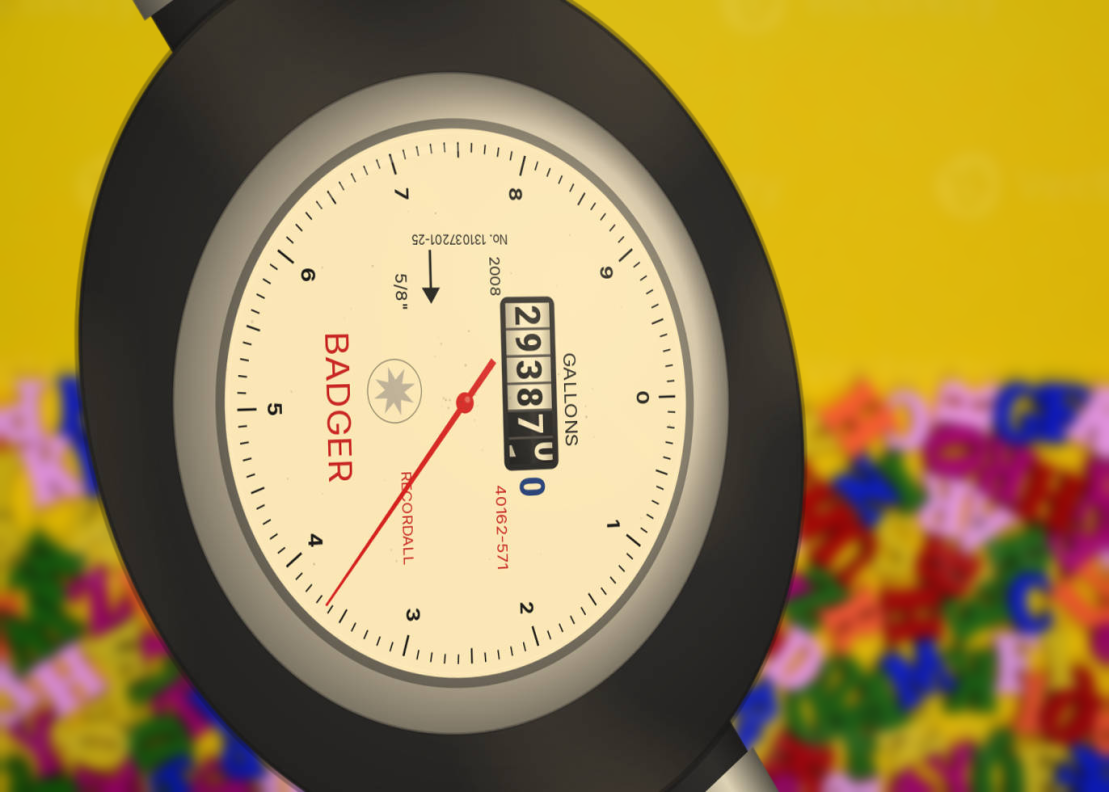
2938703.6 gal
